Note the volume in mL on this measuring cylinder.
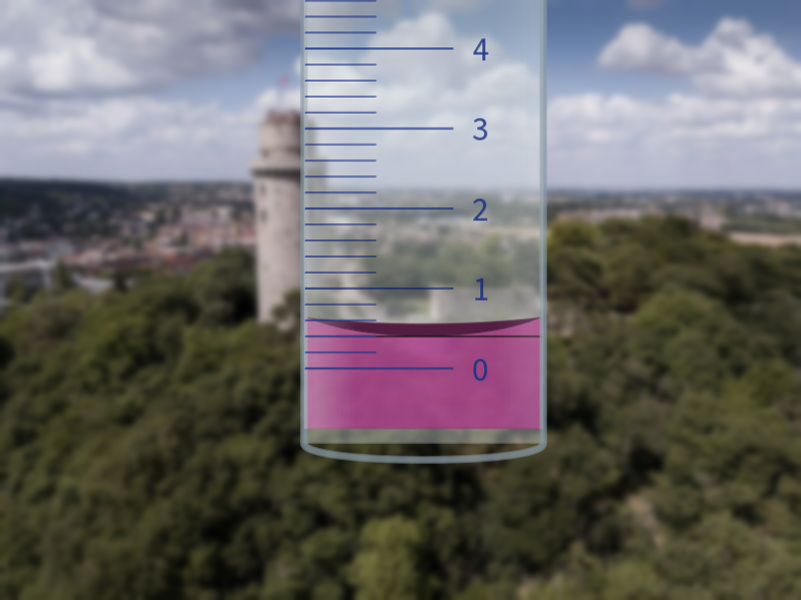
0.4 mL
